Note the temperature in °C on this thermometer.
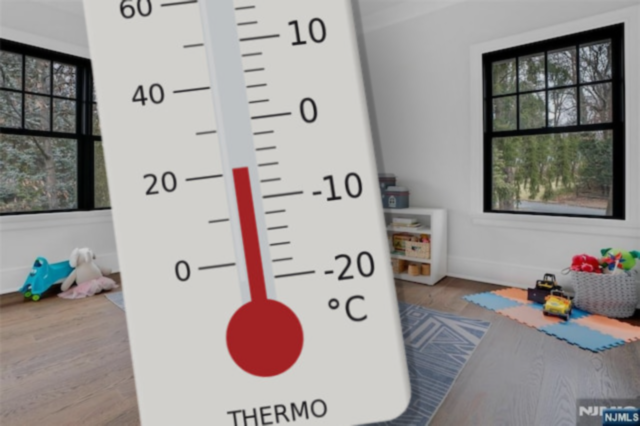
-6 °C
